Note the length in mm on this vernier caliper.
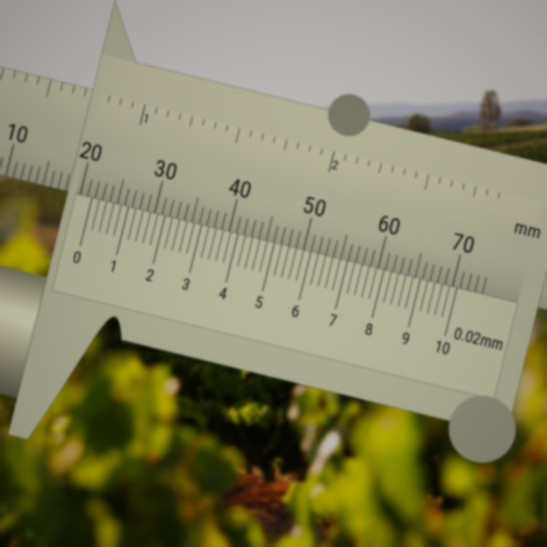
21.6 mm
